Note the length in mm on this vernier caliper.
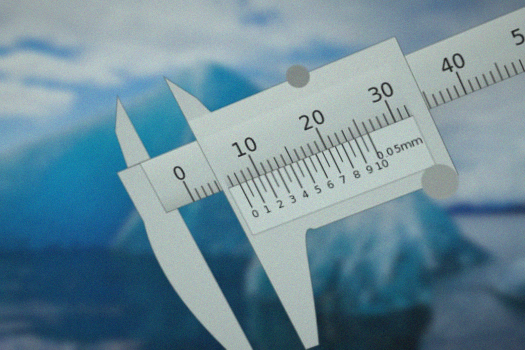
7.0 mm
